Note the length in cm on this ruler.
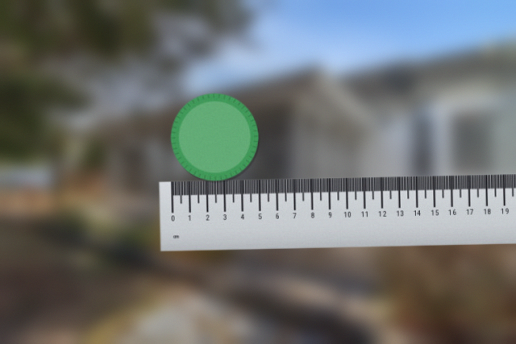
5 cm
